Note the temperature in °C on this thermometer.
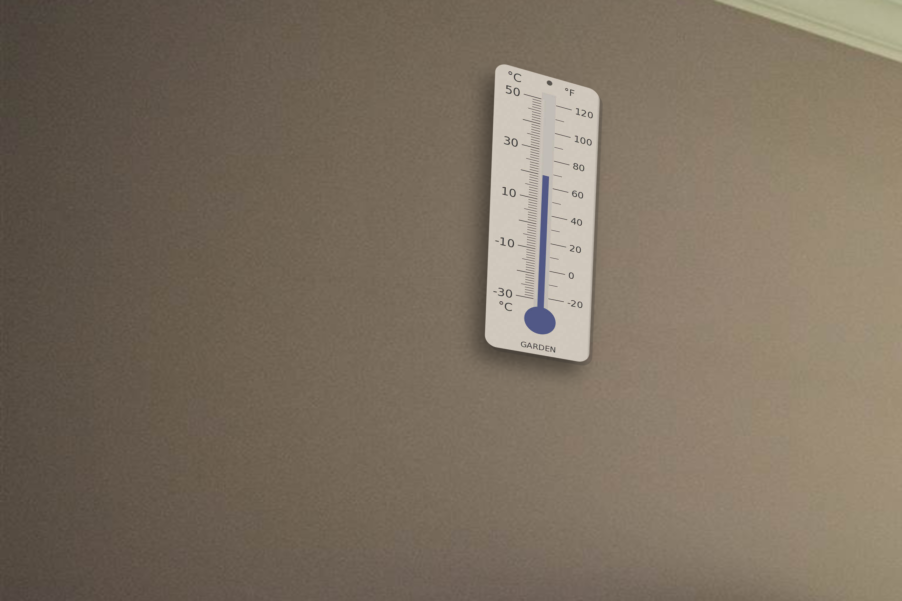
20 °C
